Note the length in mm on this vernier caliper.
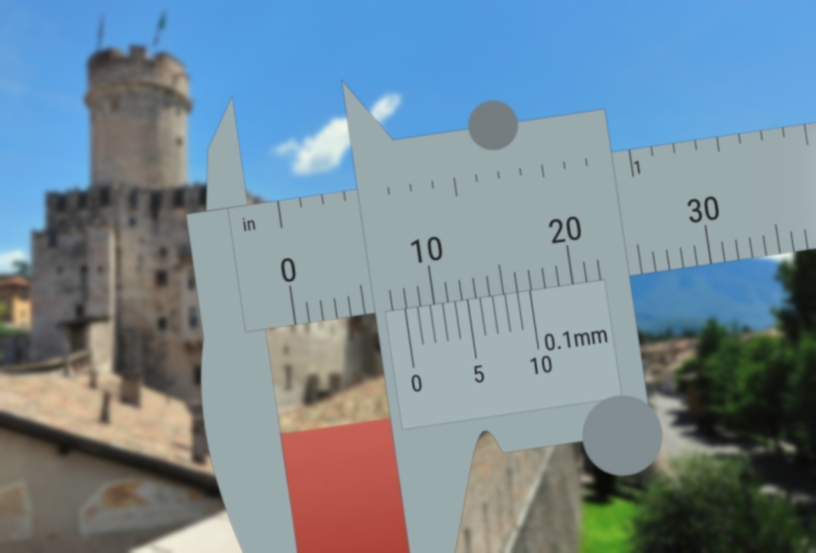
7.9 mm
